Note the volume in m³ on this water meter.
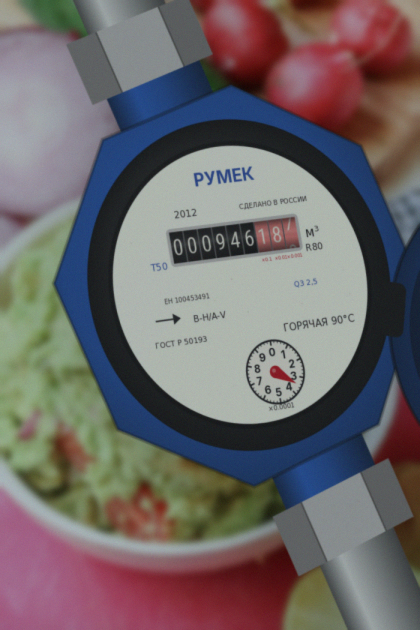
946.1873 m³
